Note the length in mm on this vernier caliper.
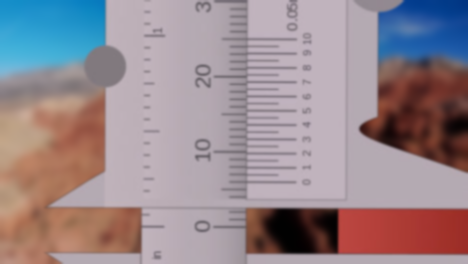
6.0 mm
